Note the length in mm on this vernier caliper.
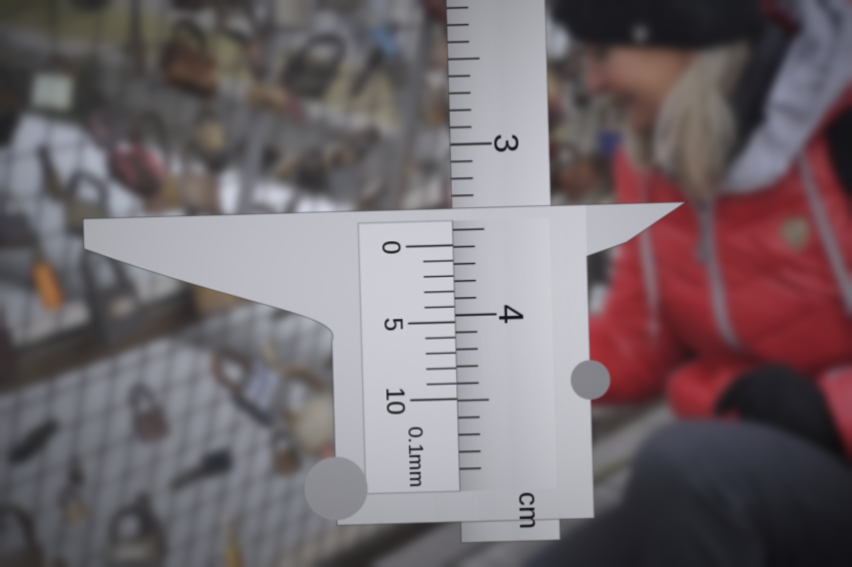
35.9 mm
